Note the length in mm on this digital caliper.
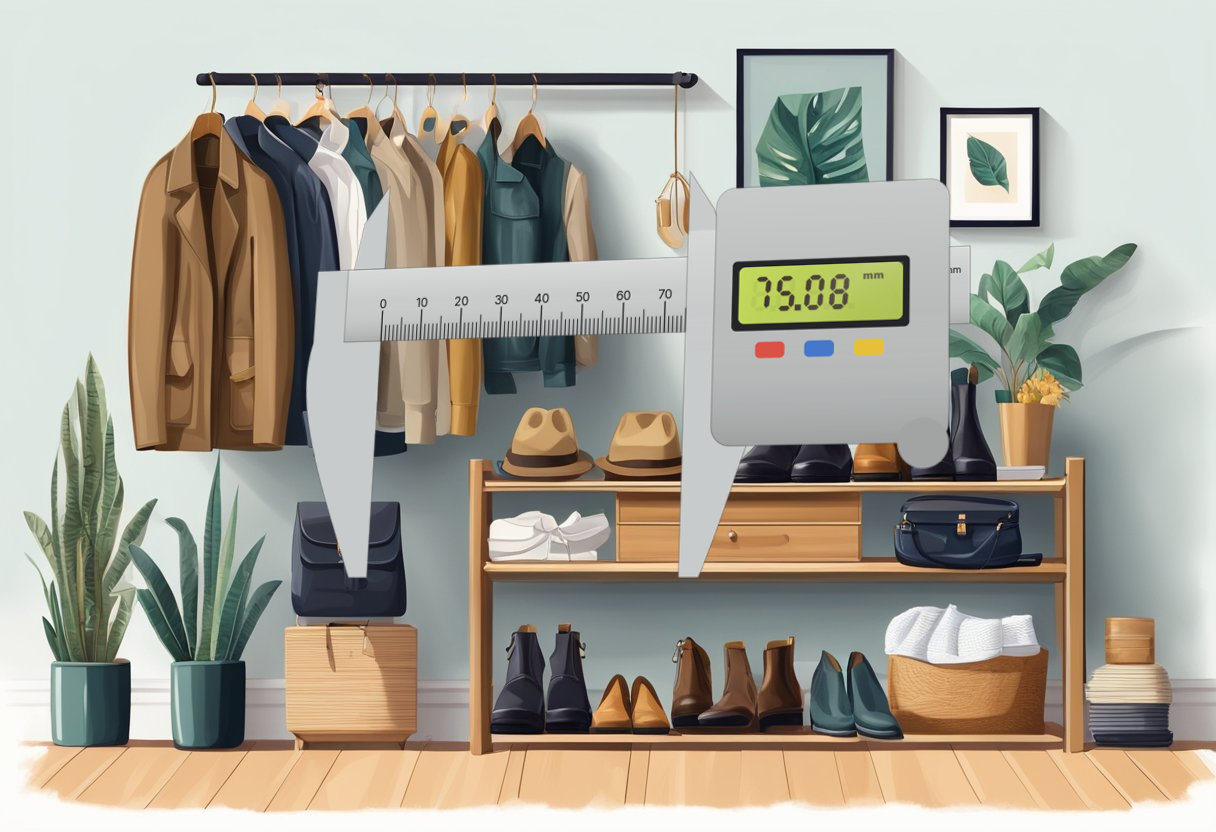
75.08 mm
